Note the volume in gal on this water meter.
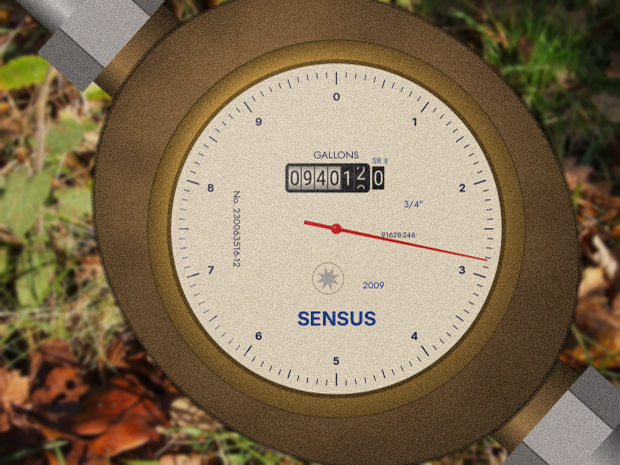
940122.8 gal
